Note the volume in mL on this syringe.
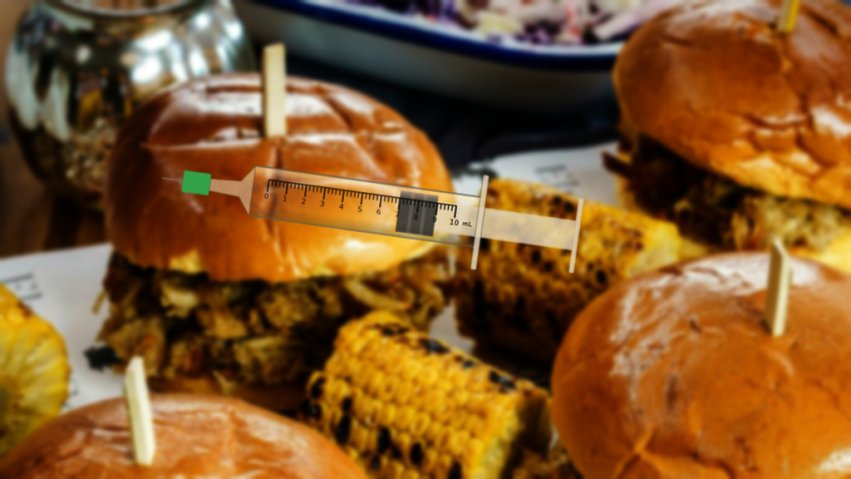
7 mL
